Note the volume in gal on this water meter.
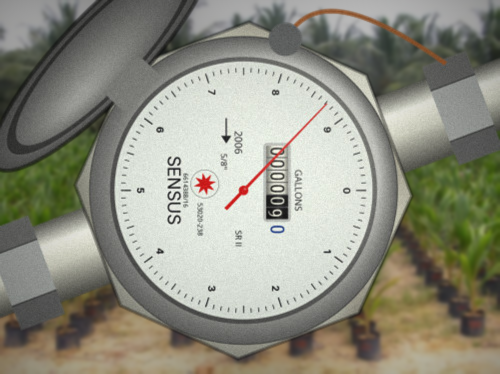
88.7 gal
